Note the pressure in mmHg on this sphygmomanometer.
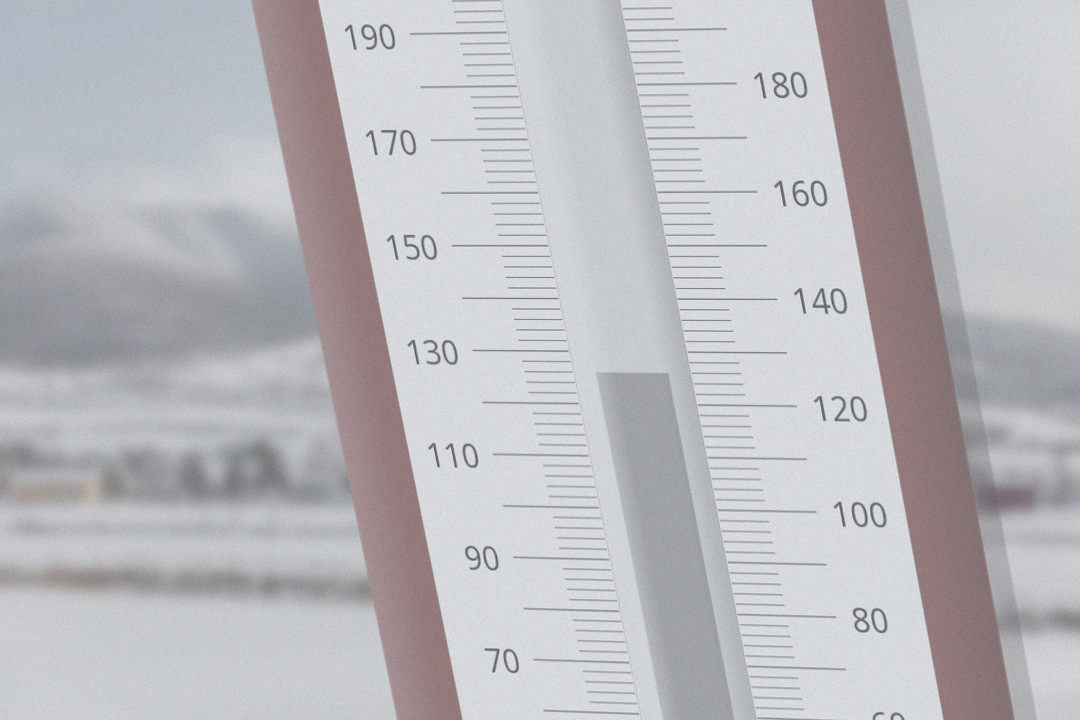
126 mmHg
